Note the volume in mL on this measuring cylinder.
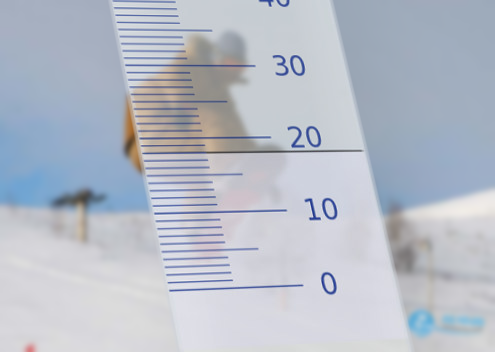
18 mL
